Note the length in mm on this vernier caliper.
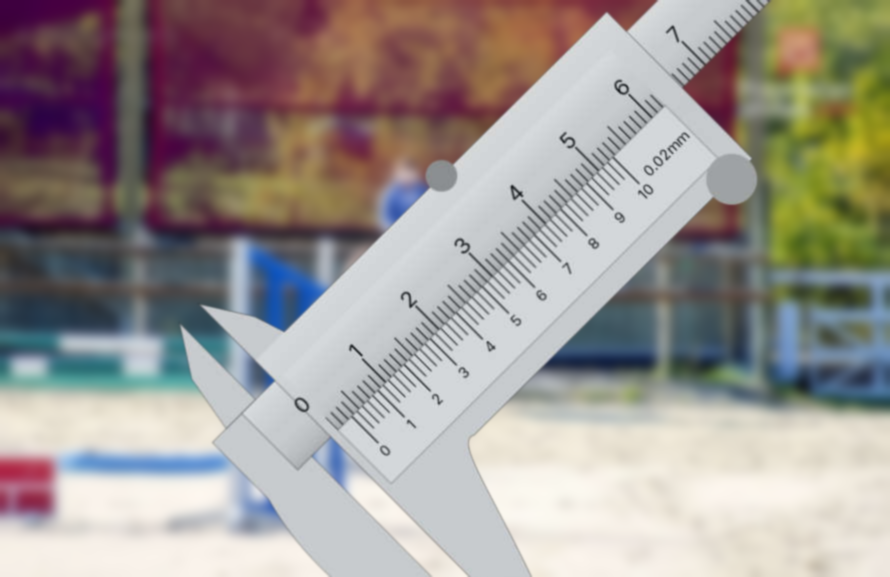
3.6 mm
